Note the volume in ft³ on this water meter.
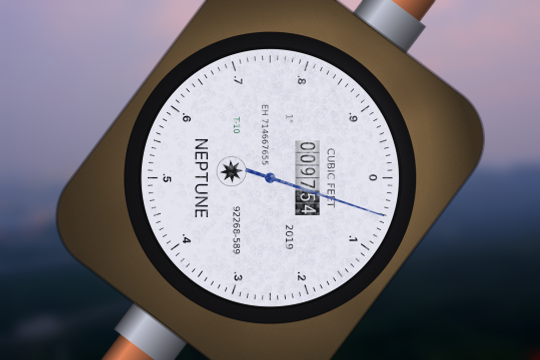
9754.05 ft³
